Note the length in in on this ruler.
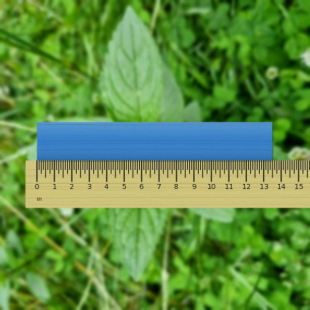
13.5 in
